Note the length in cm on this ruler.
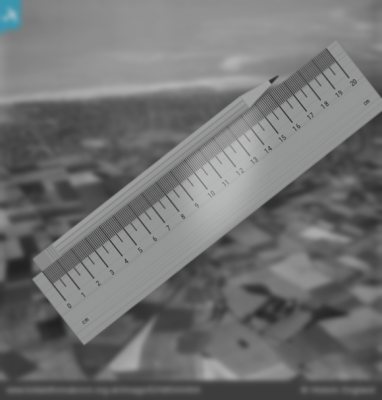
17 cm
